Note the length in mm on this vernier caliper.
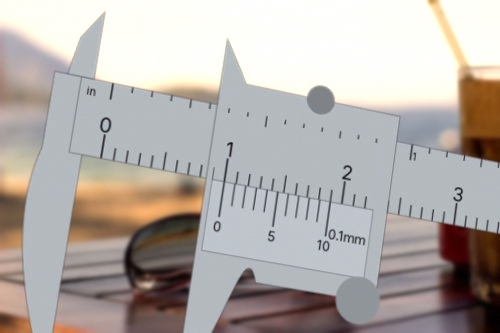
10.0 mm
